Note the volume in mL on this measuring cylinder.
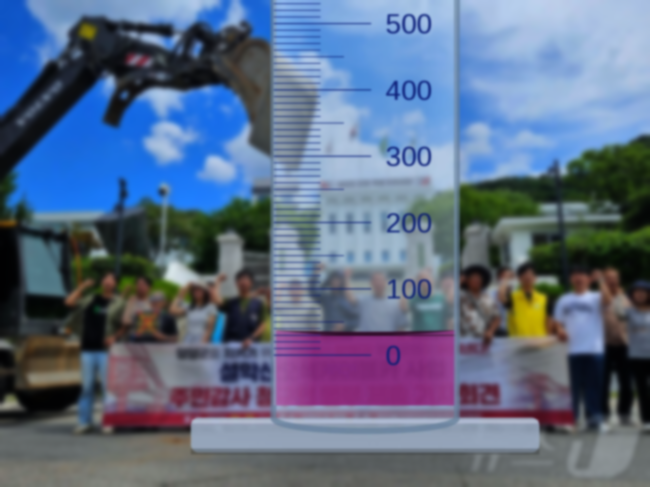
30 mL
